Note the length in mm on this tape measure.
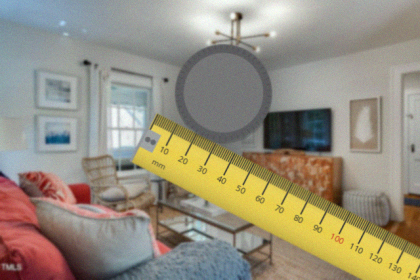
45 mm
